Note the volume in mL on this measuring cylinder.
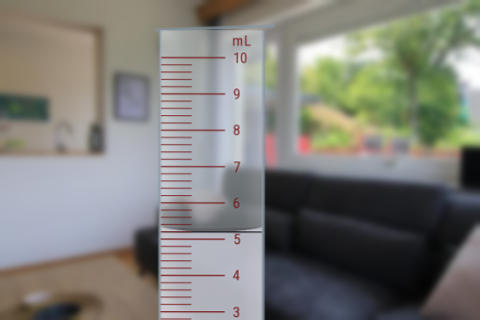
5.2 mL
